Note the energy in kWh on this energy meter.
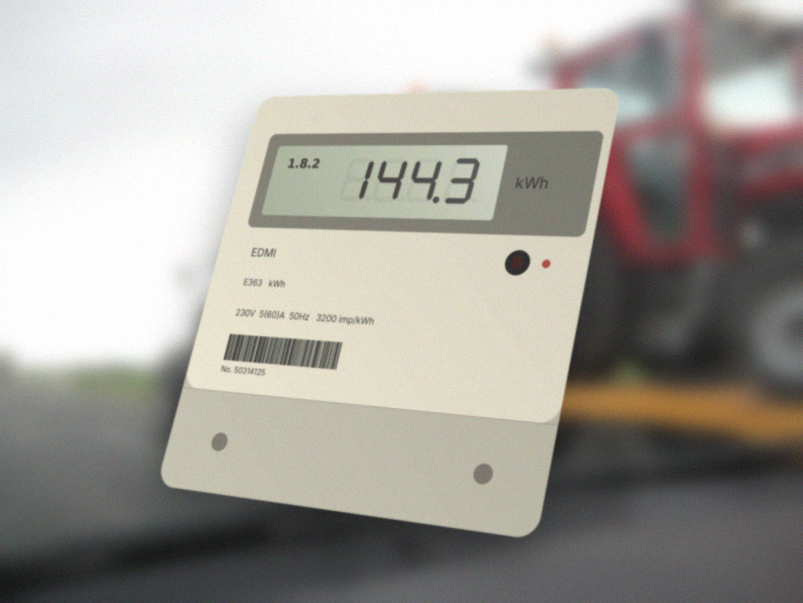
144.3 kWh
